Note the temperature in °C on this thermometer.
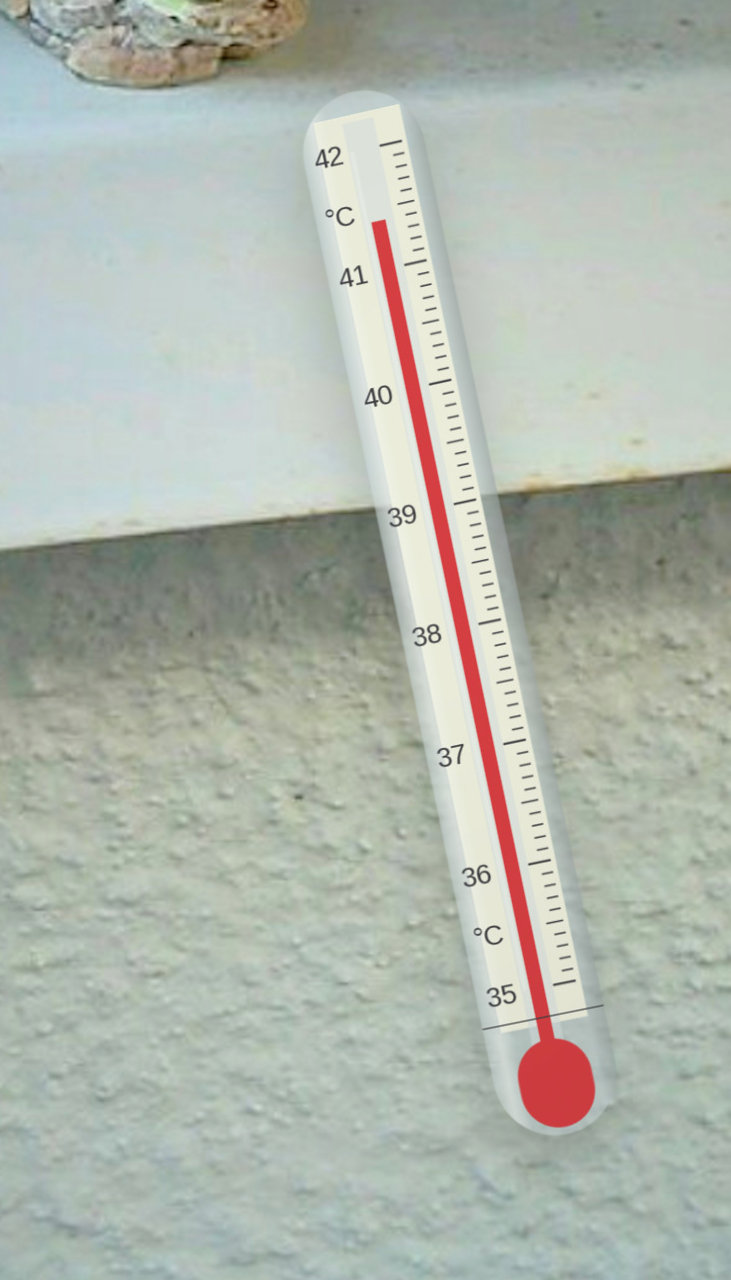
41.4 °C
